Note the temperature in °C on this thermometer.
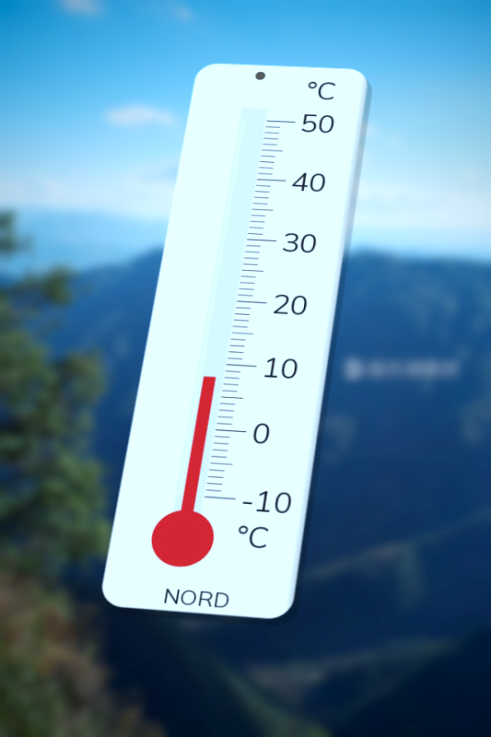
8 °C
